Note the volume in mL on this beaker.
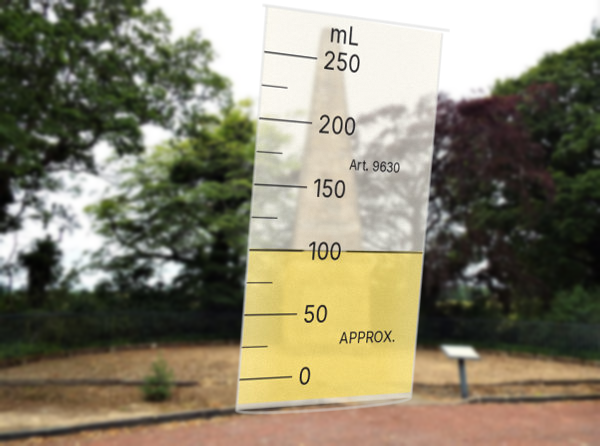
100 mL
